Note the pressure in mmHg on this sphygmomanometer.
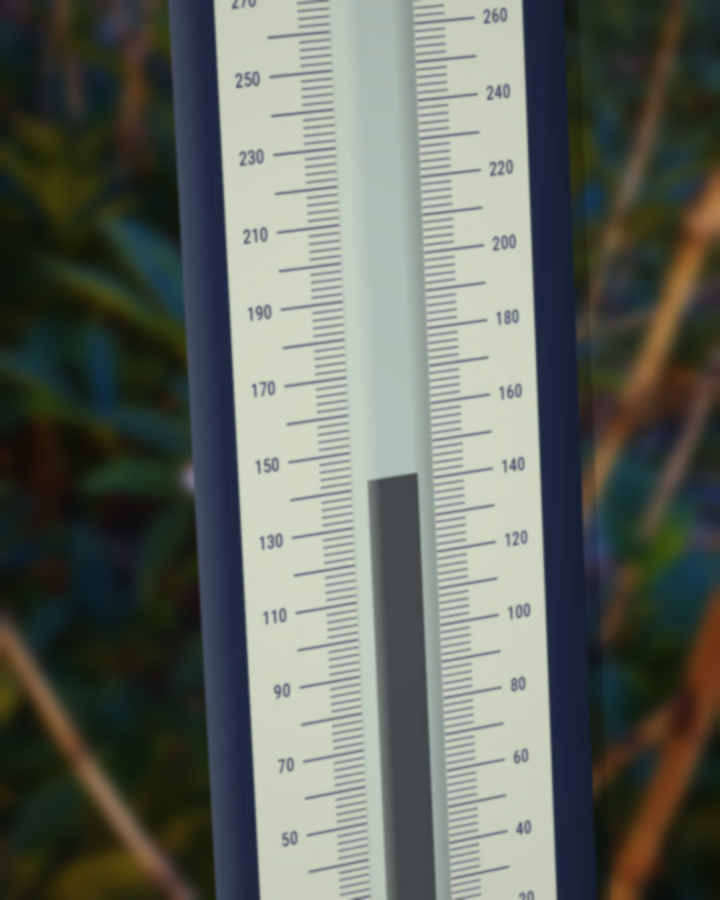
142 mmHg
